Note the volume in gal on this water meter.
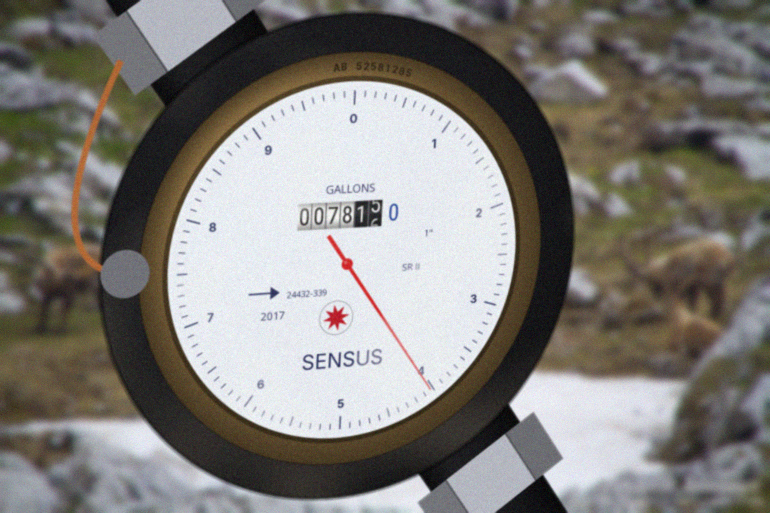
78154.0 gal
